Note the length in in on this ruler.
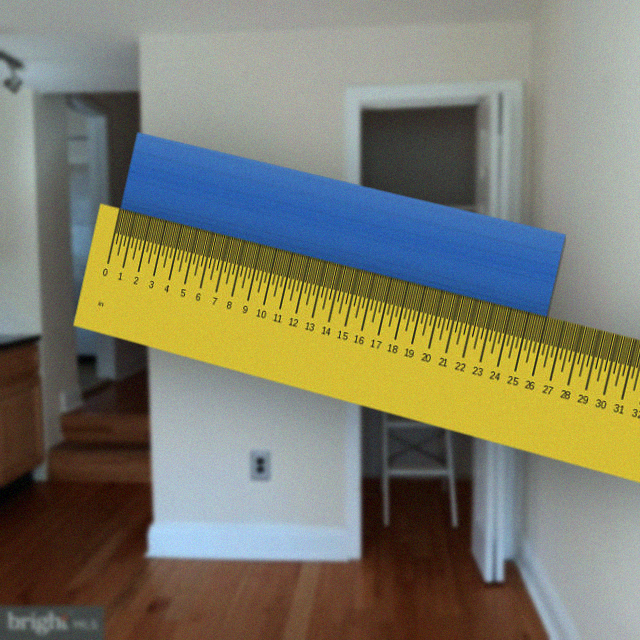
26 in
